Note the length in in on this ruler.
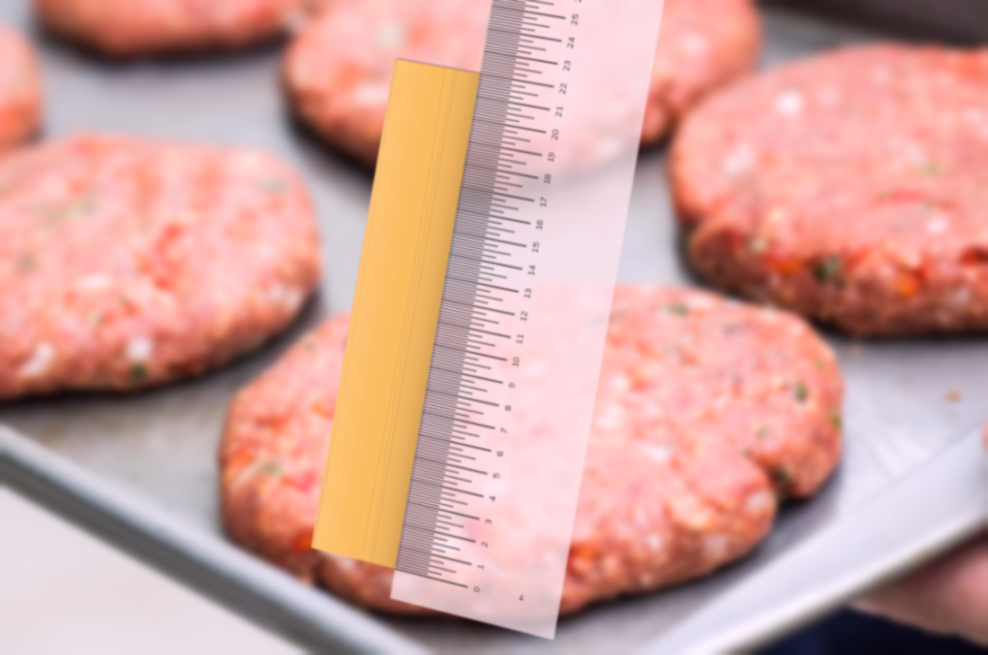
22 in
